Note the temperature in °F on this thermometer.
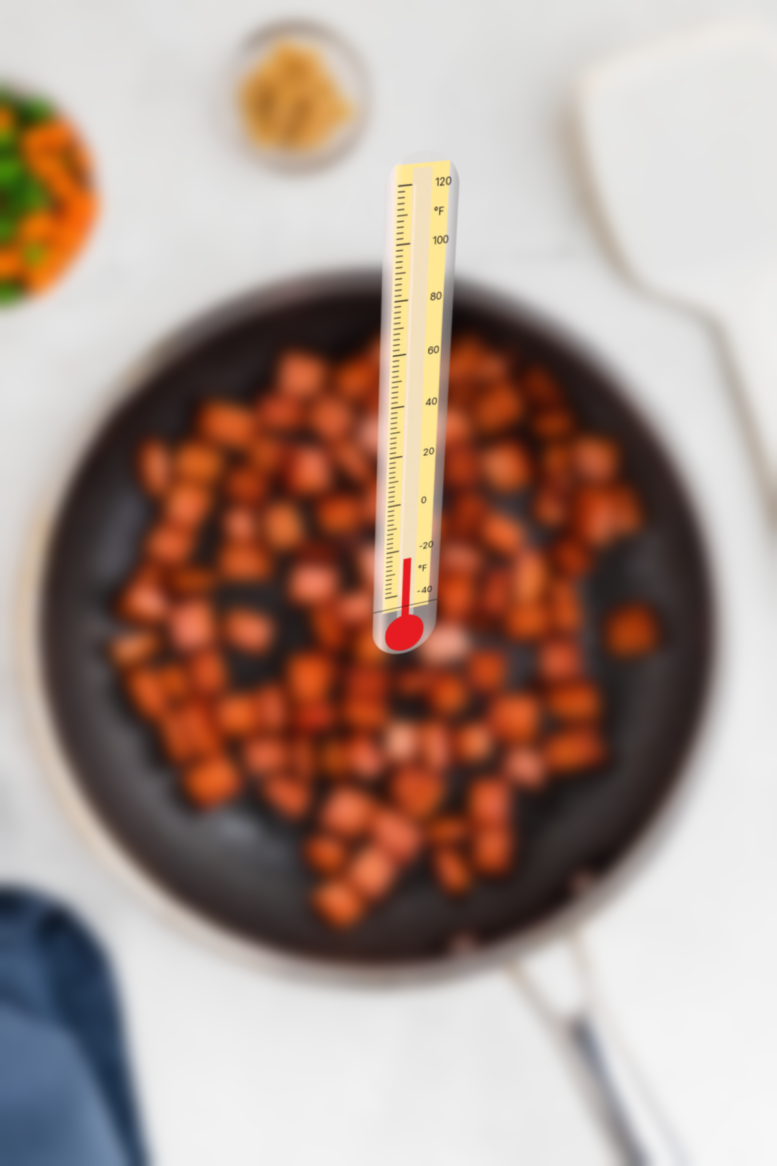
-24 °F
